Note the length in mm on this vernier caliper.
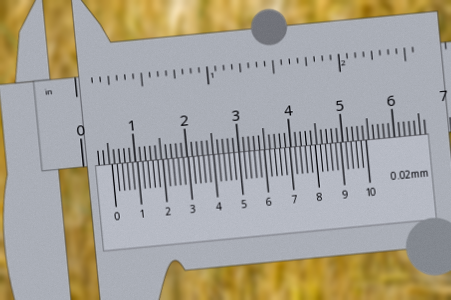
5.5 mm
